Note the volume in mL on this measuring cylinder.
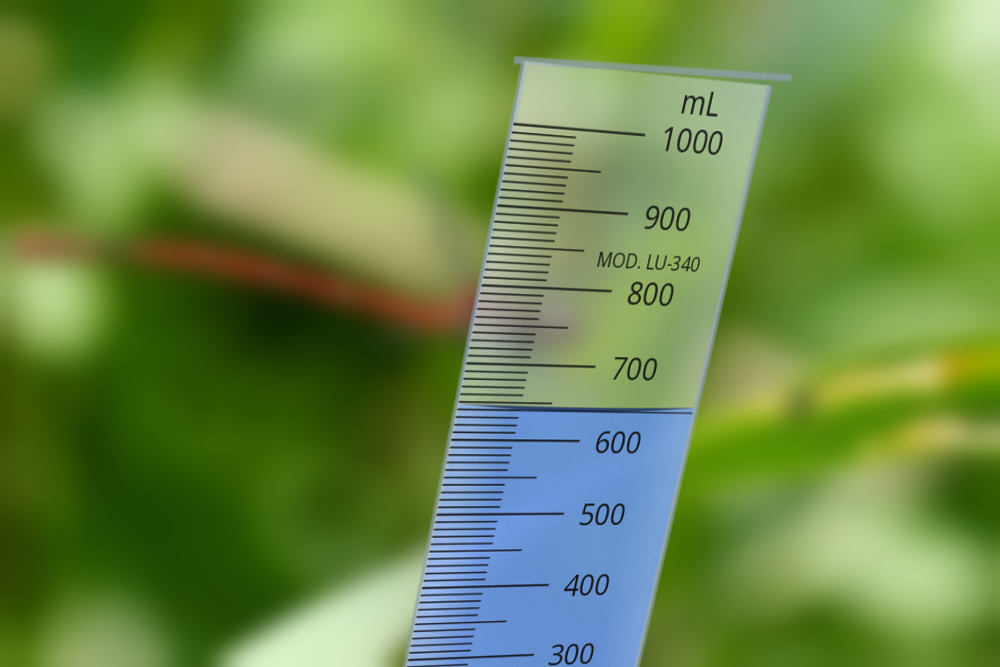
640 mL
